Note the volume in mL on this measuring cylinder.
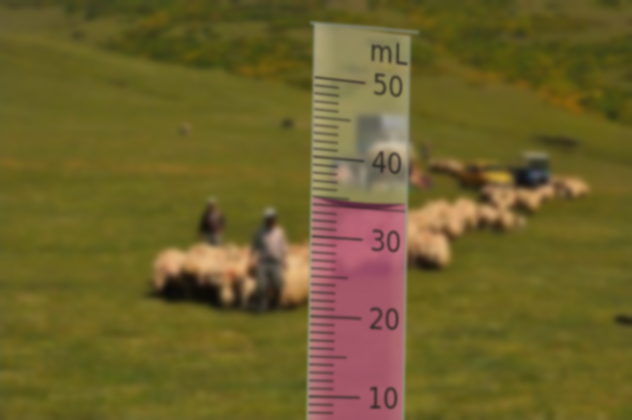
34 mL
